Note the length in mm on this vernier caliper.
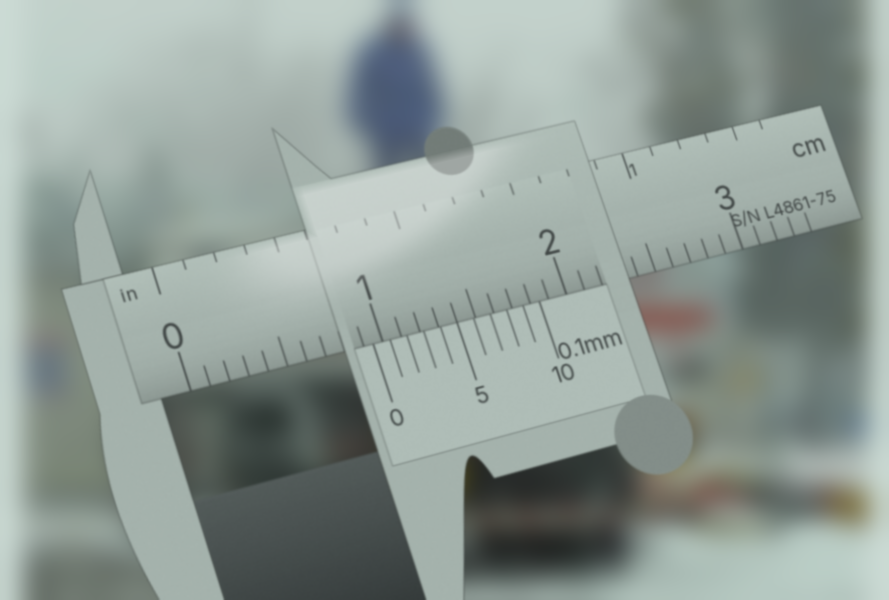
9.5 mm
